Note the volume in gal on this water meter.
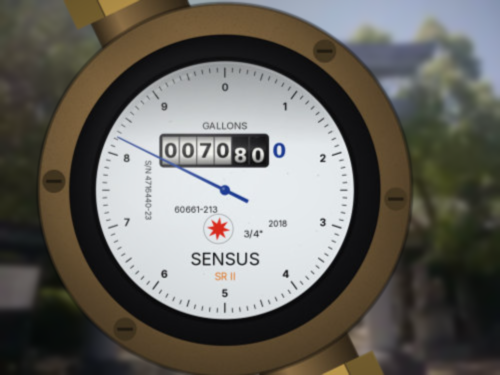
70798.2 gal
